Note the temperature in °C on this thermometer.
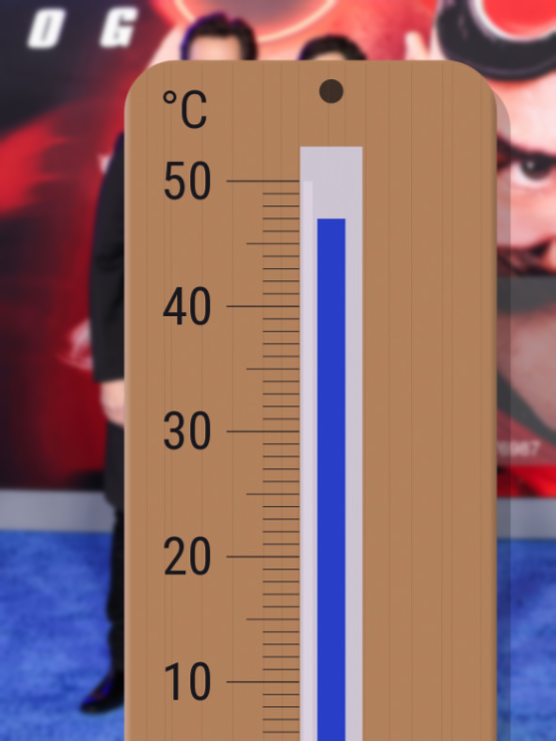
47 °C
